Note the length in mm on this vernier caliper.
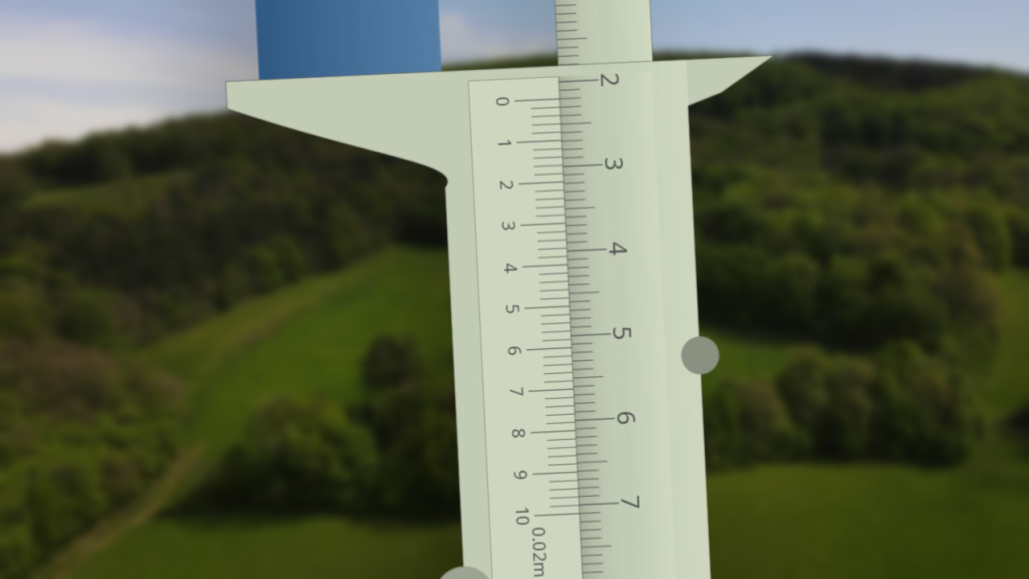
22.0 mm
